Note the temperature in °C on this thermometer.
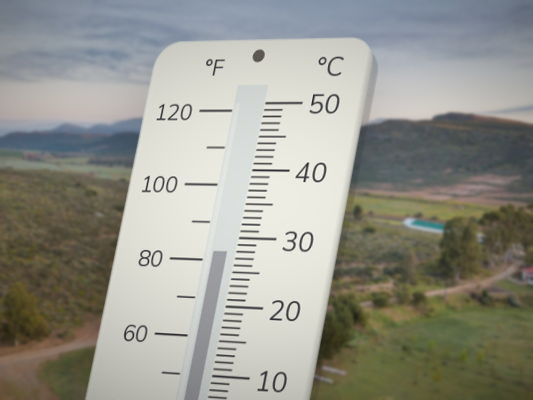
28 °C
